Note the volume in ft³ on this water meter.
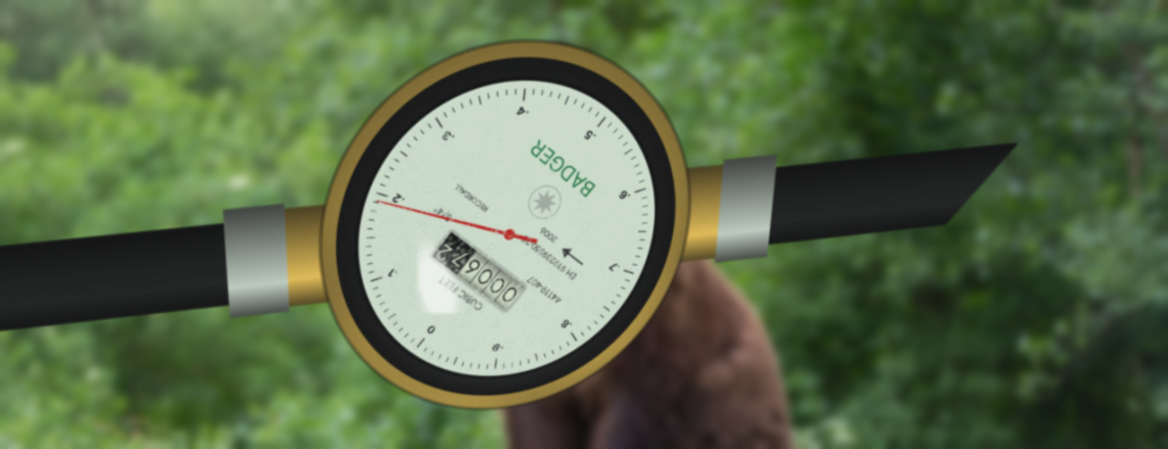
672.19 ft³
